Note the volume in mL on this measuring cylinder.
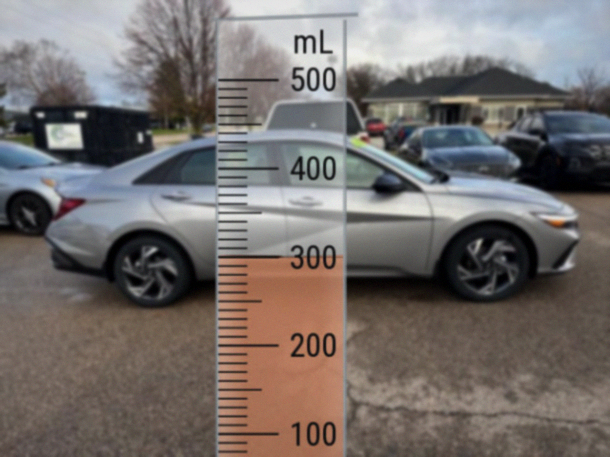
300 mL
